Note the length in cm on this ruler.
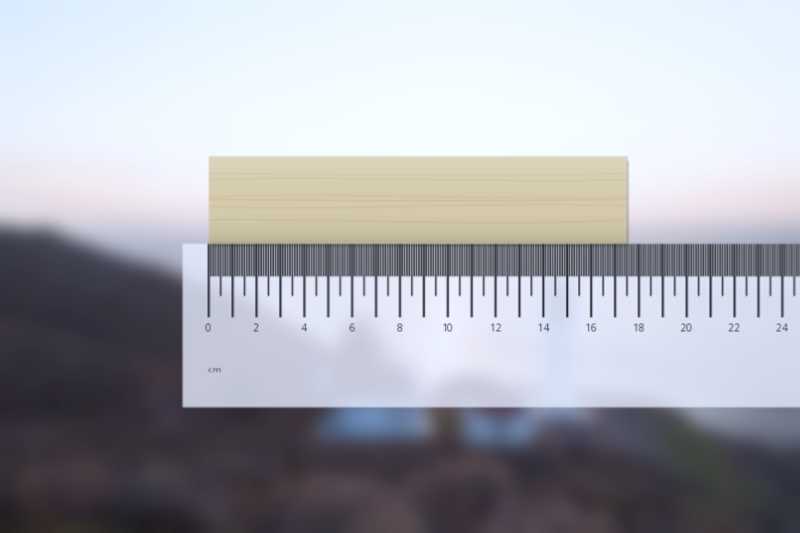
17.5 cm
